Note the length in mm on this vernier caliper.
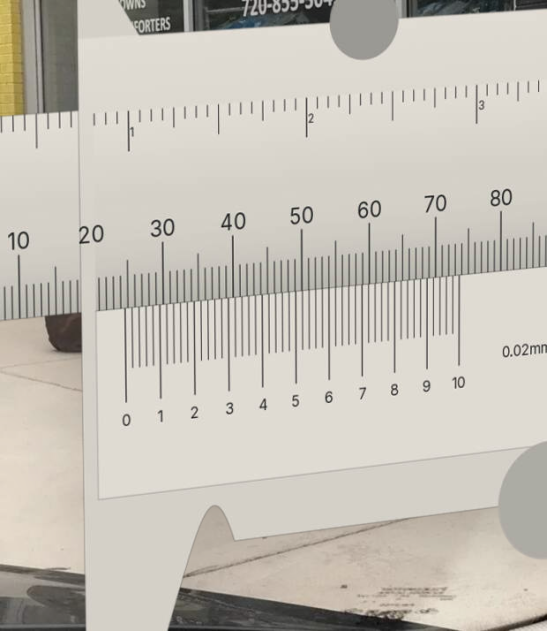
24.6 mm
